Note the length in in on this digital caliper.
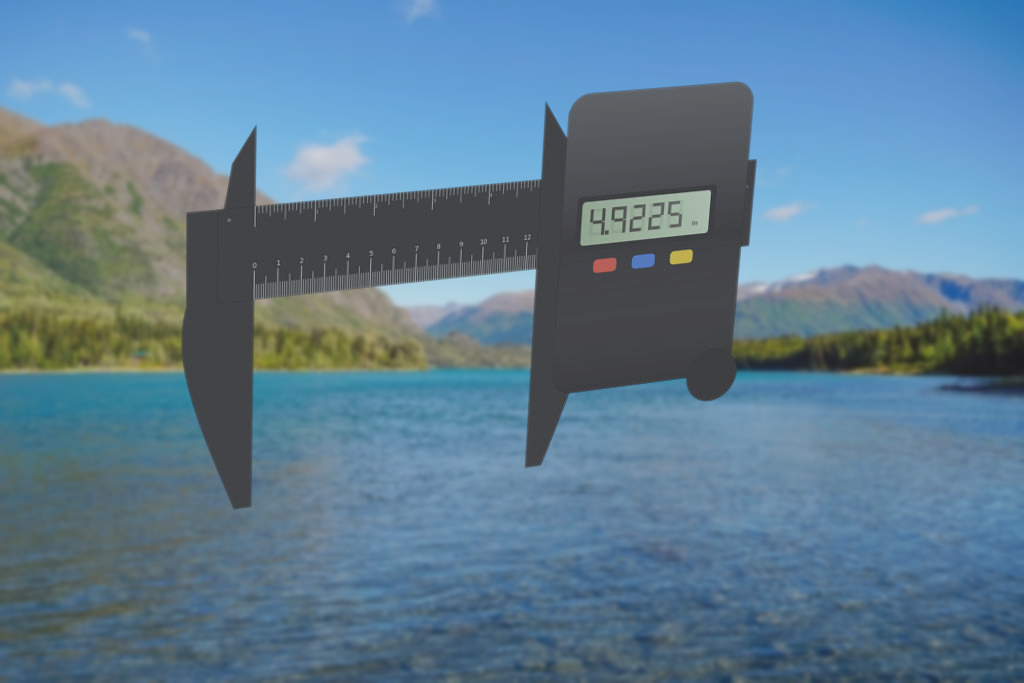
4.9225 in
